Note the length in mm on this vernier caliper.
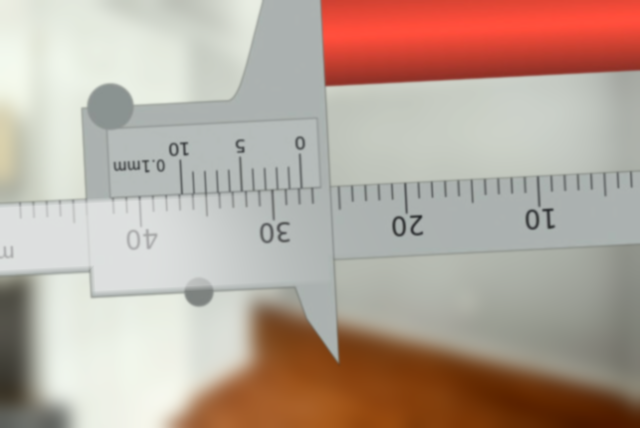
27.8 mm
